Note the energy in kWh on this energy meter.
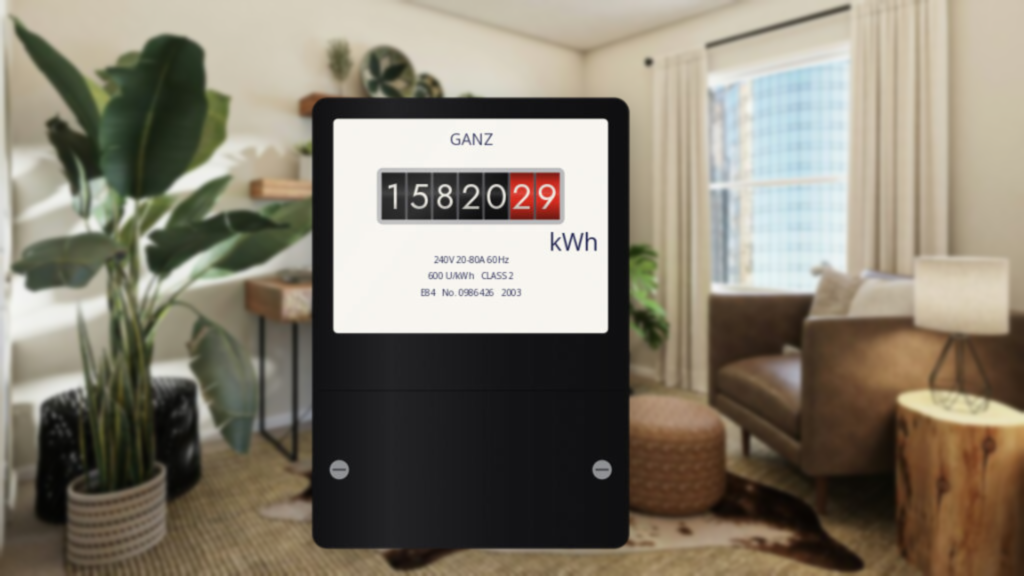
15820.29 kWh
